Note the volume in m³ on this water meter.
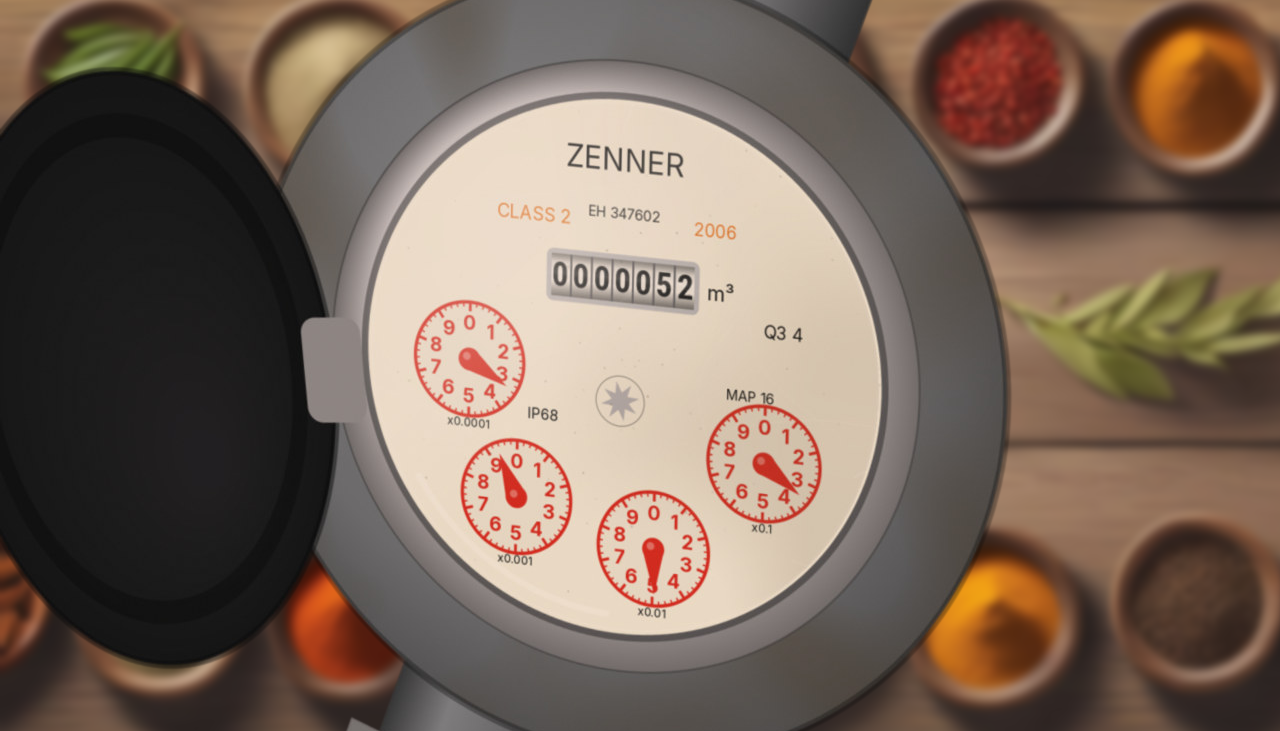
52.3493 m³
